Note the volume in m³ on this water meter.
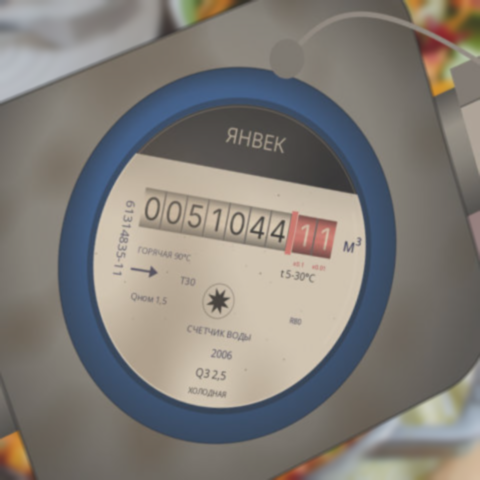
51044.11 m³
